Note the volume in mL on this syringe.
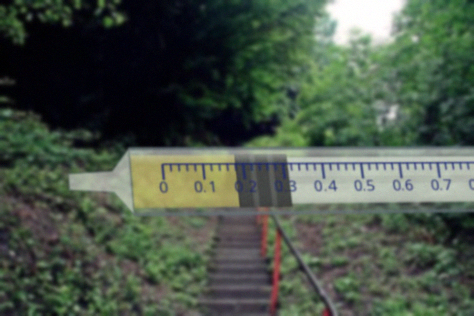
0.18 mL
